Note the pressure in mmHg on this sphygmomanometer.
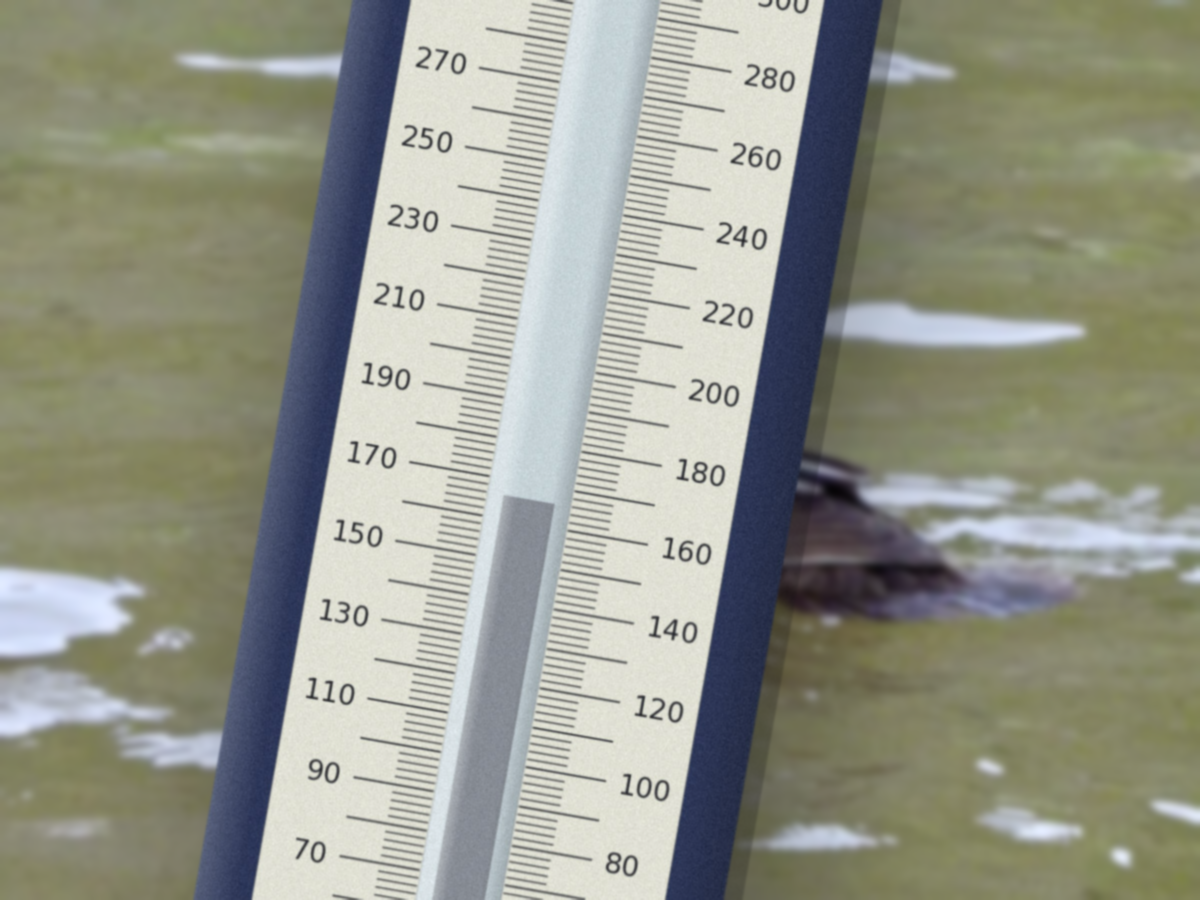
166 mmHg
